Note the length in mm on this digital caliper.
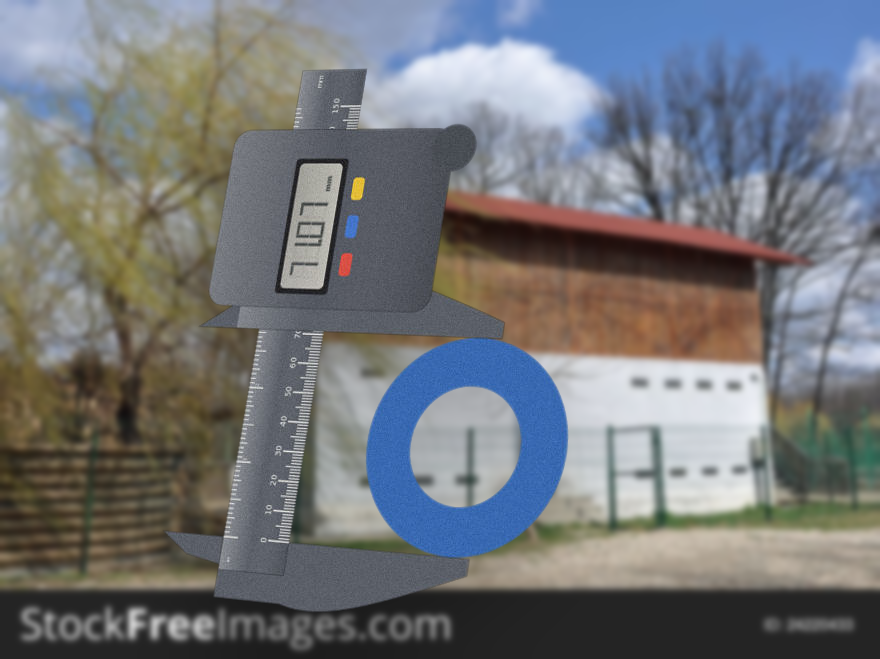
71.07 mm
